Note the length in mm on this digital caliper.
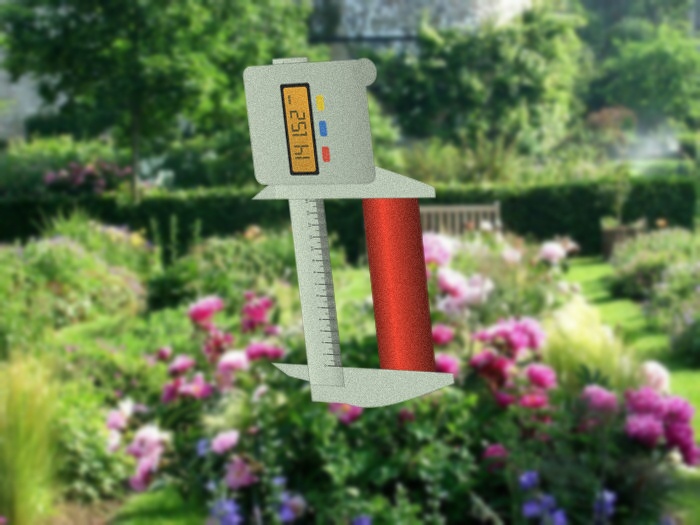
141.52 mm
